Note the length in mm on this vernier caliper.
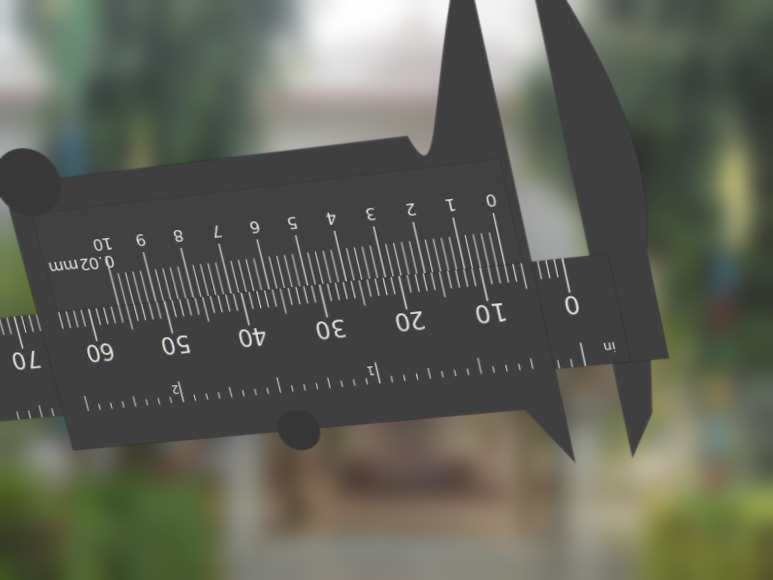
7.0 mm
